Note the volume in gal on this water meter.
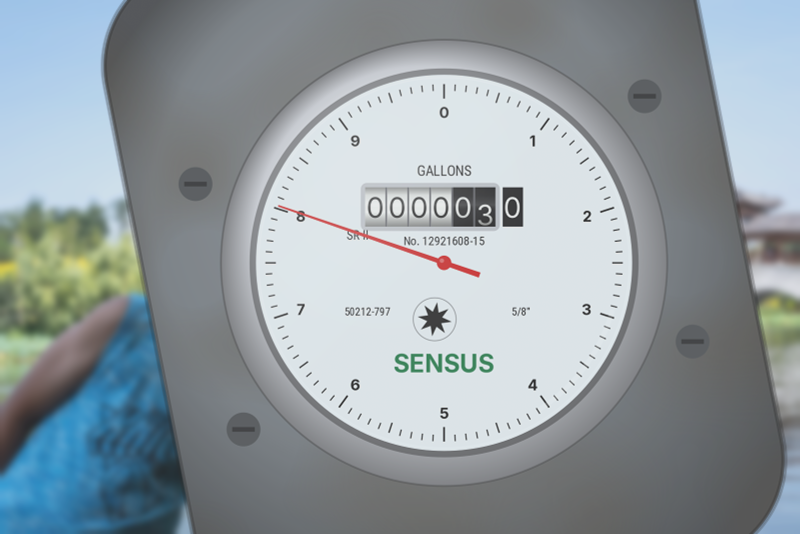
28.0 gal
